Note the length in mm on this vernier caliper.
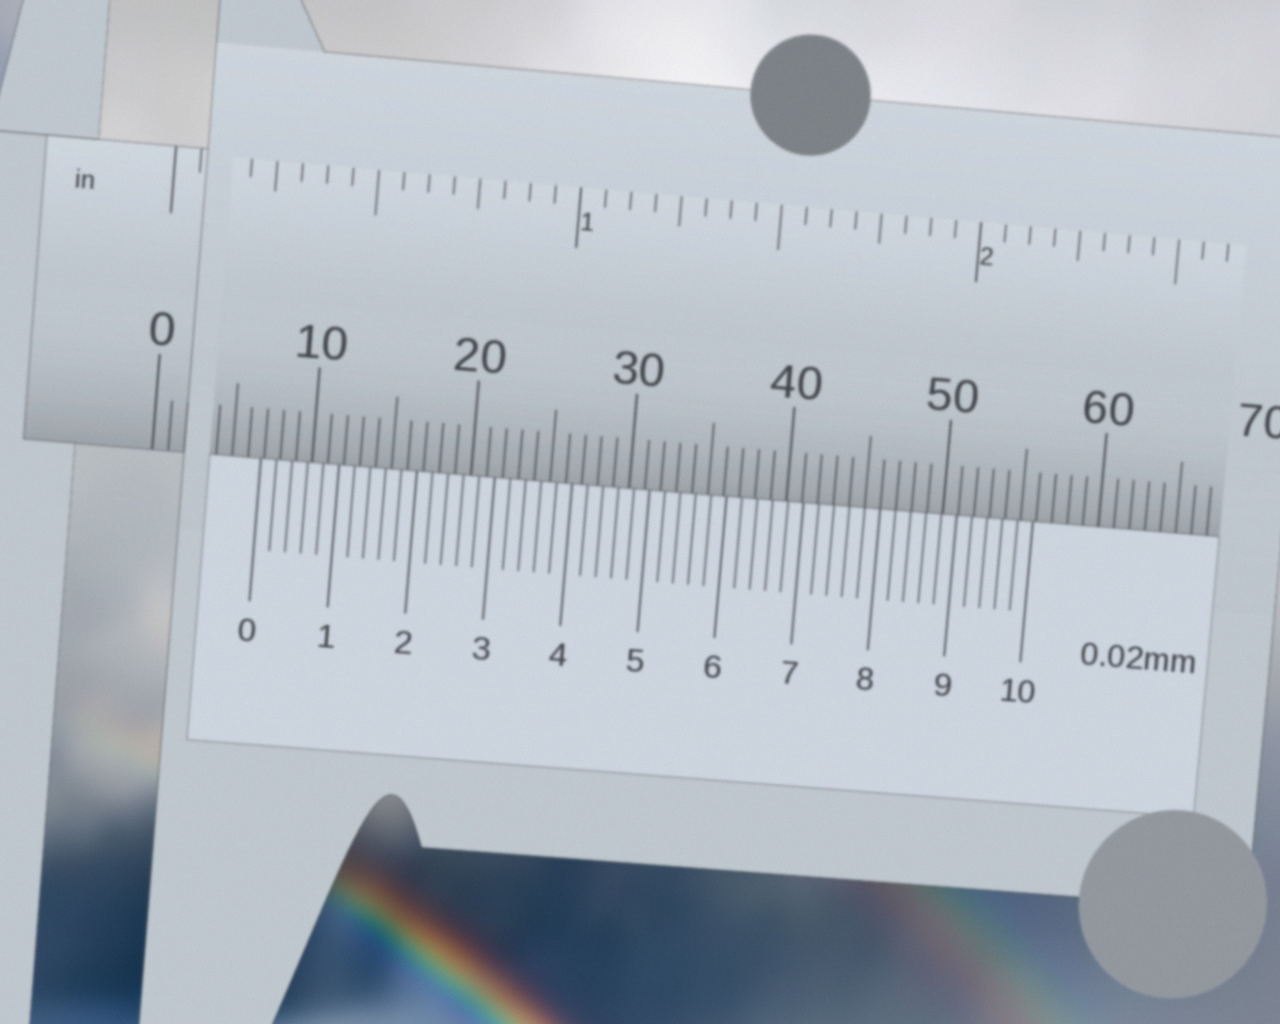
6.8 mm
